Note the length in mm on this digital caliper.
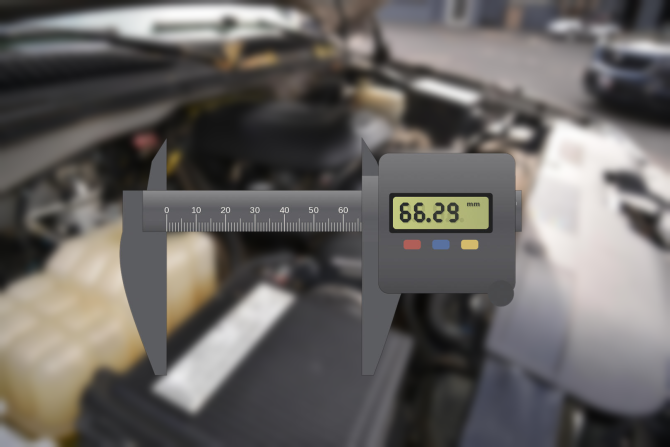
66.29 mm
